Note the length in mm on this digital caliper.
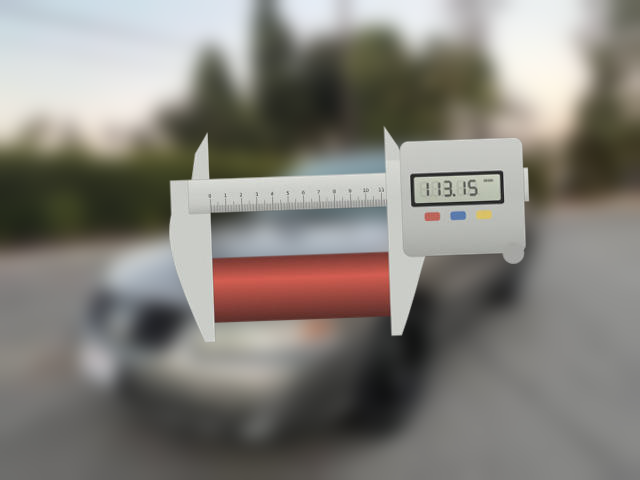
113.15 mm
